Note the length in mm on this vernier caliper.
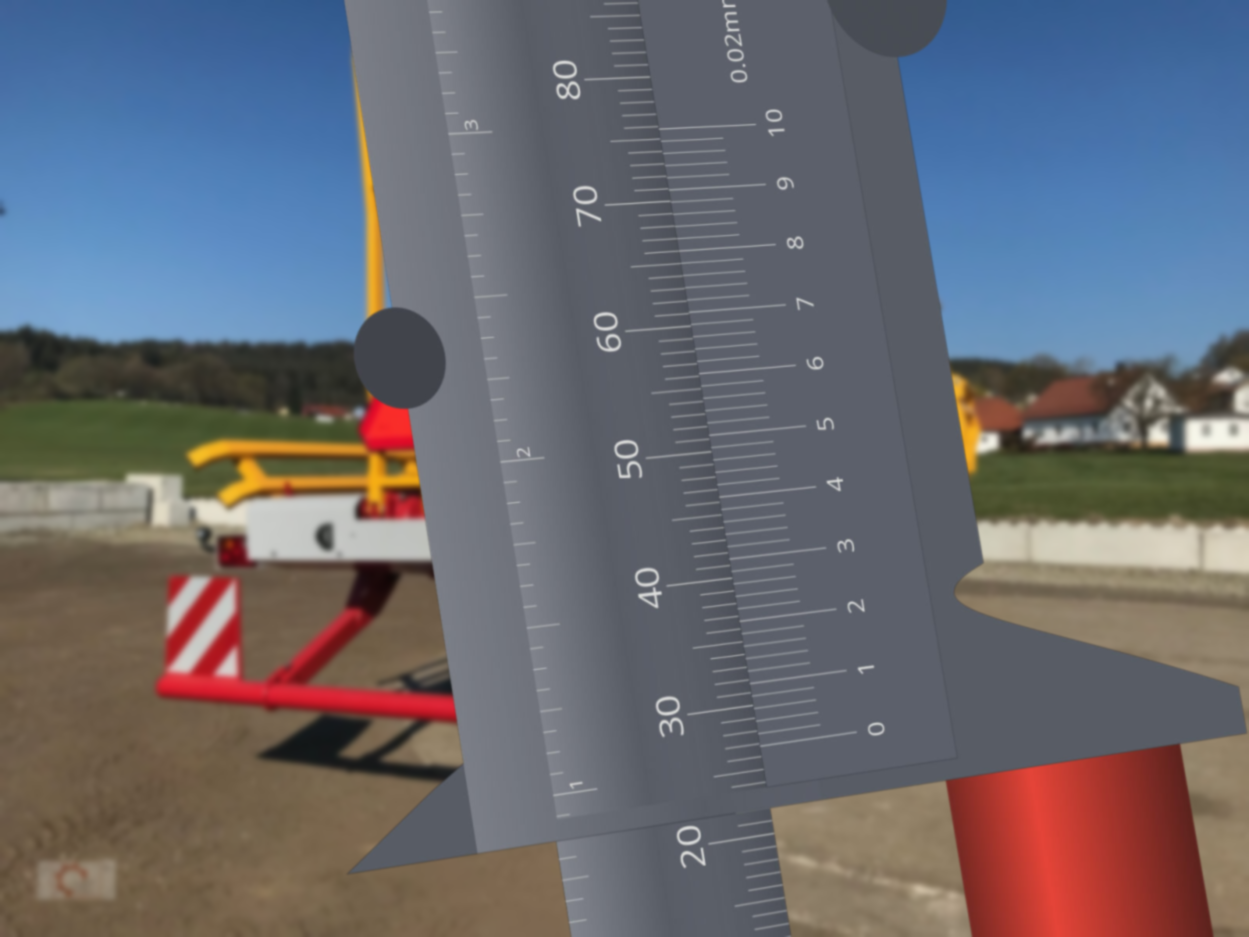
26.8 mm
